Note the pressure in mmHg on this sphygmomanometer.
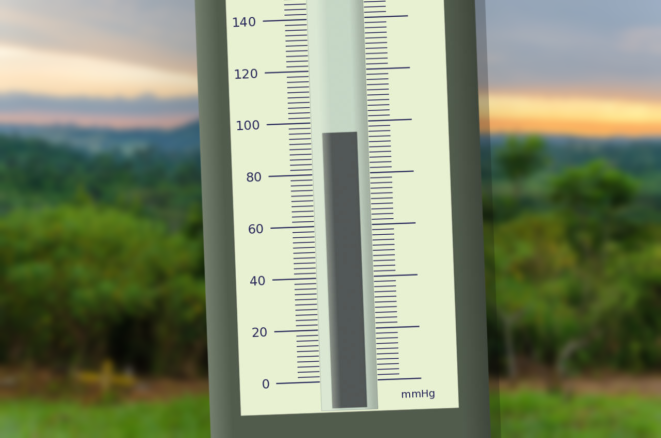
96 mmHg
